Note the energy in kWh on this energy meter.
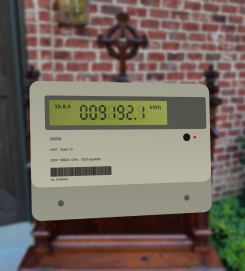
9192.1 kWh
